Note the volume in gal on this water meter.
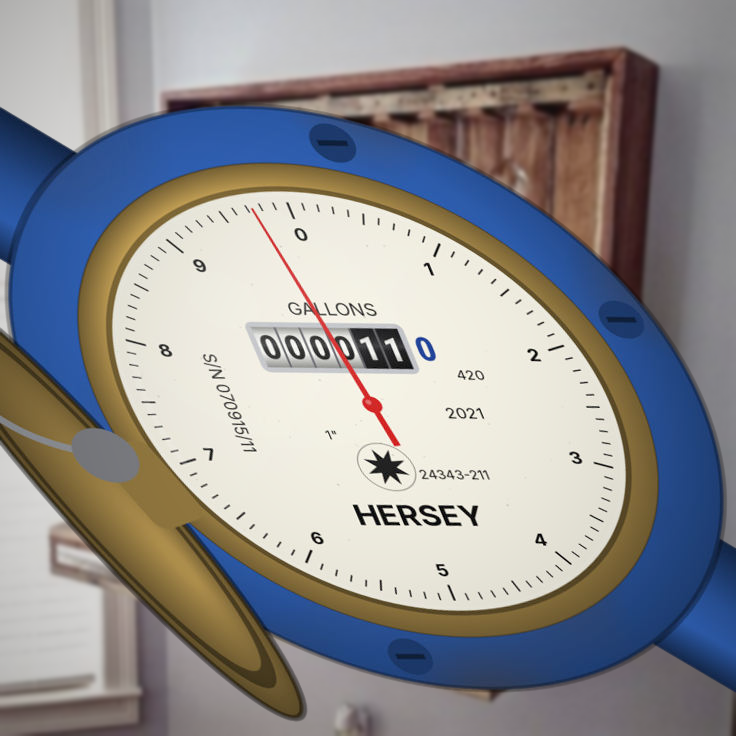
109.7 gal
